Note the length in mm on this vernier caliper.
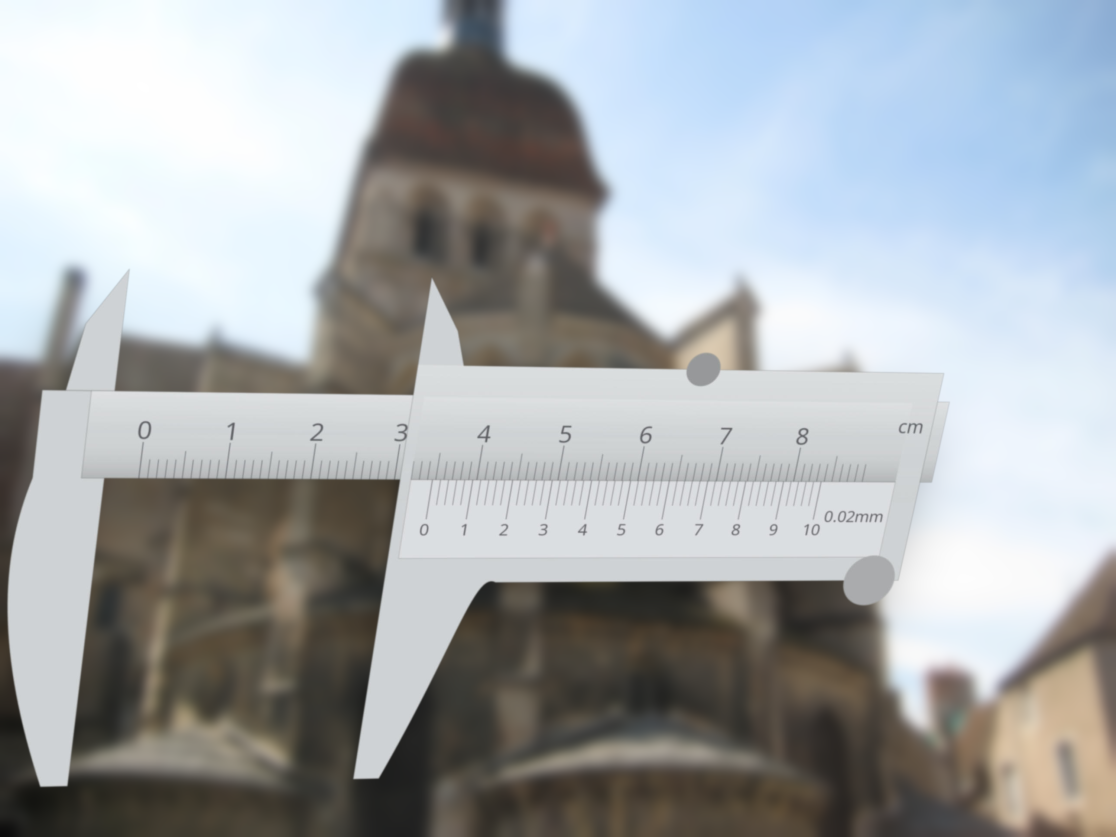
34.6 mm
